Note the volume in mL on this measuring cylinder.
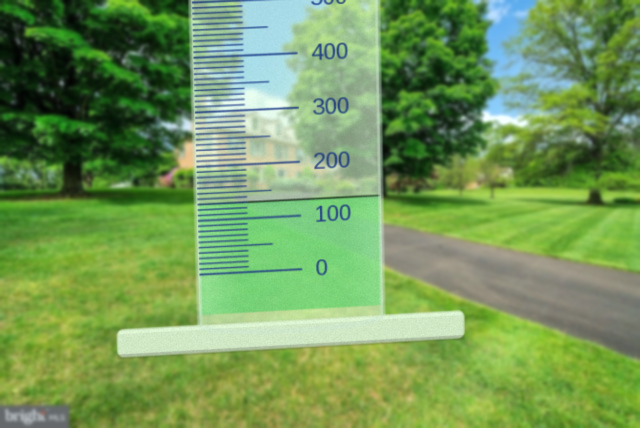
130 mL
